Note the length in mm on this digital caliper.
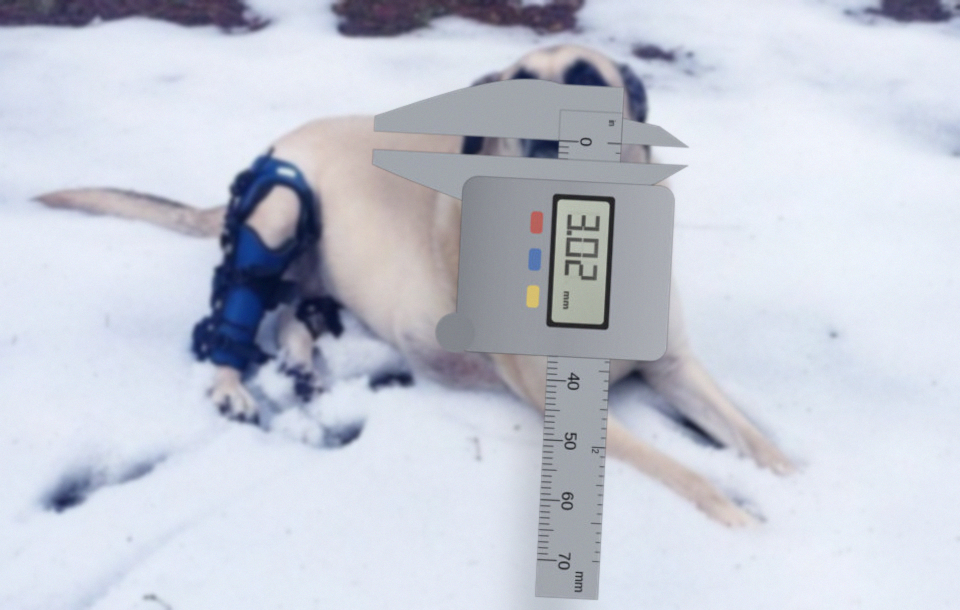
3.02 mm
